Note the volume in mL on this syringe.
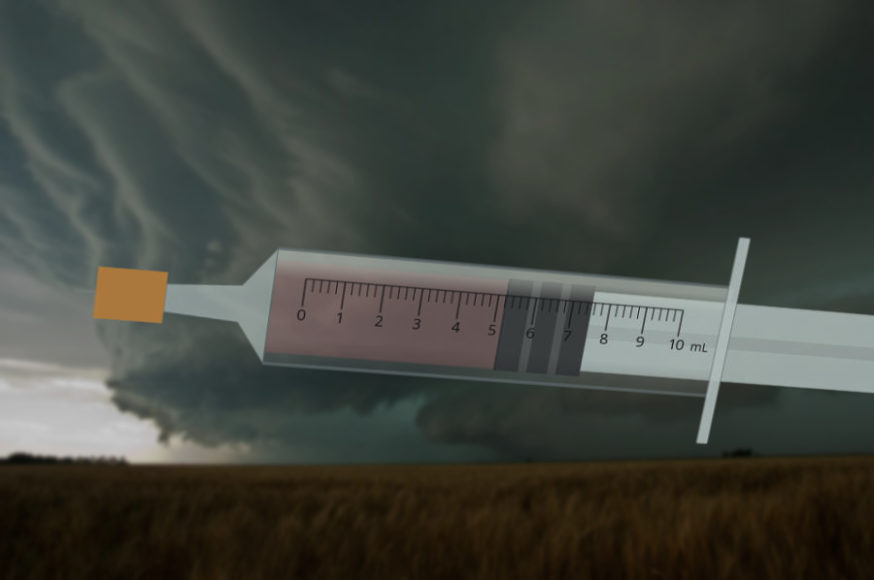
5.2 mL
